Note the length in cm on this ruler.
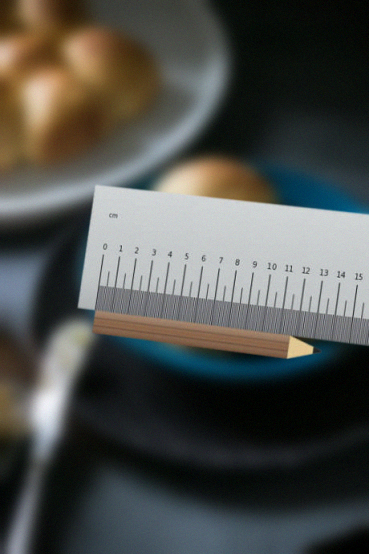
13.5 cm
